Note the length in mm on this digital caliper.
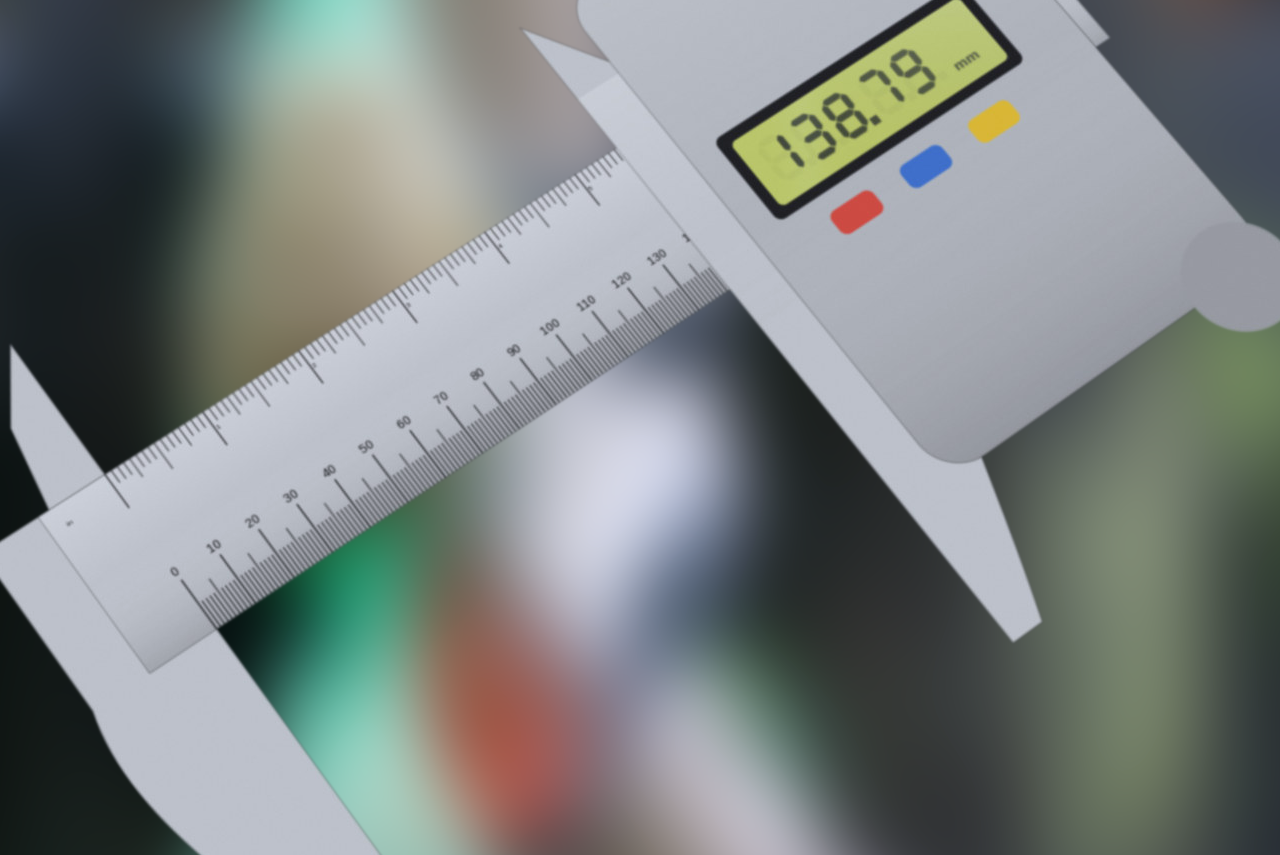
138.79 mm
